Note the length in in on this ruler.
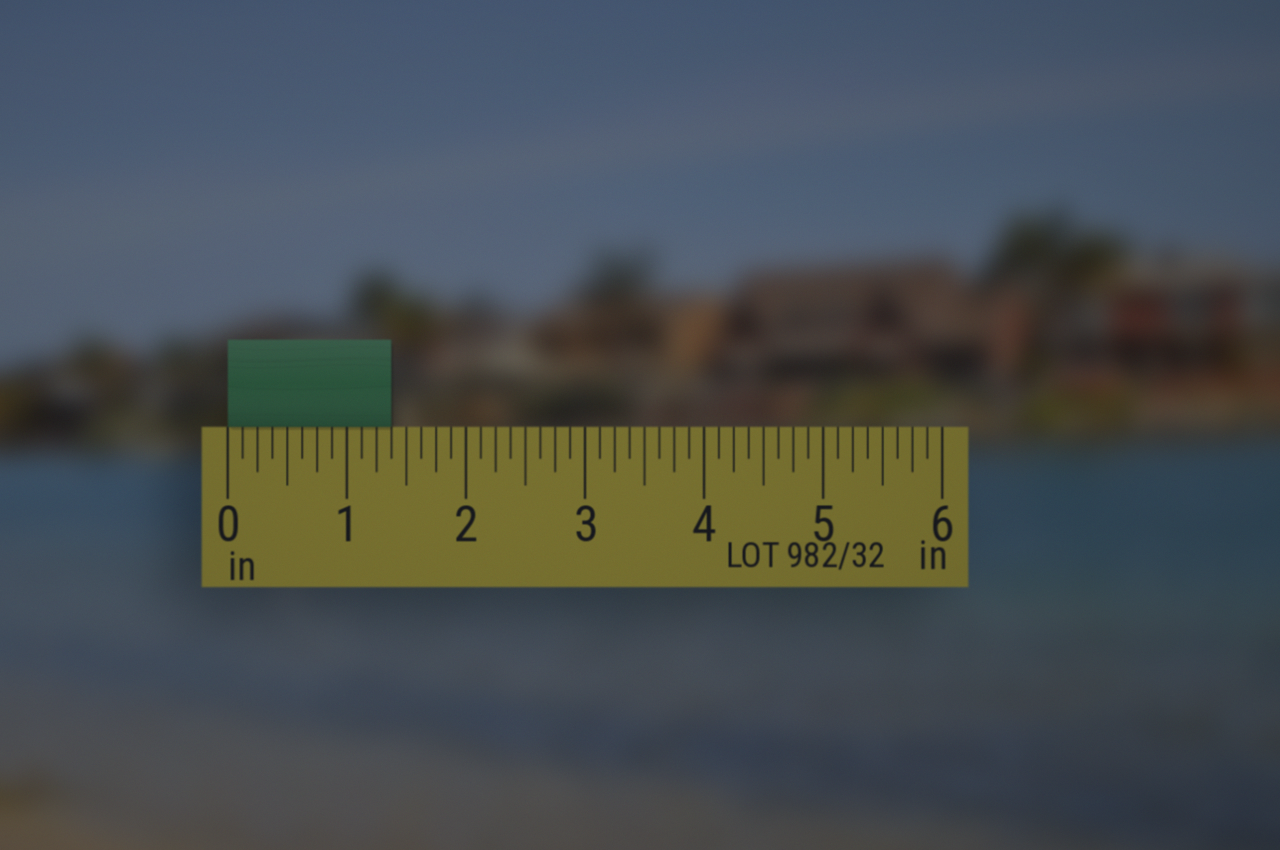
1.375 in
